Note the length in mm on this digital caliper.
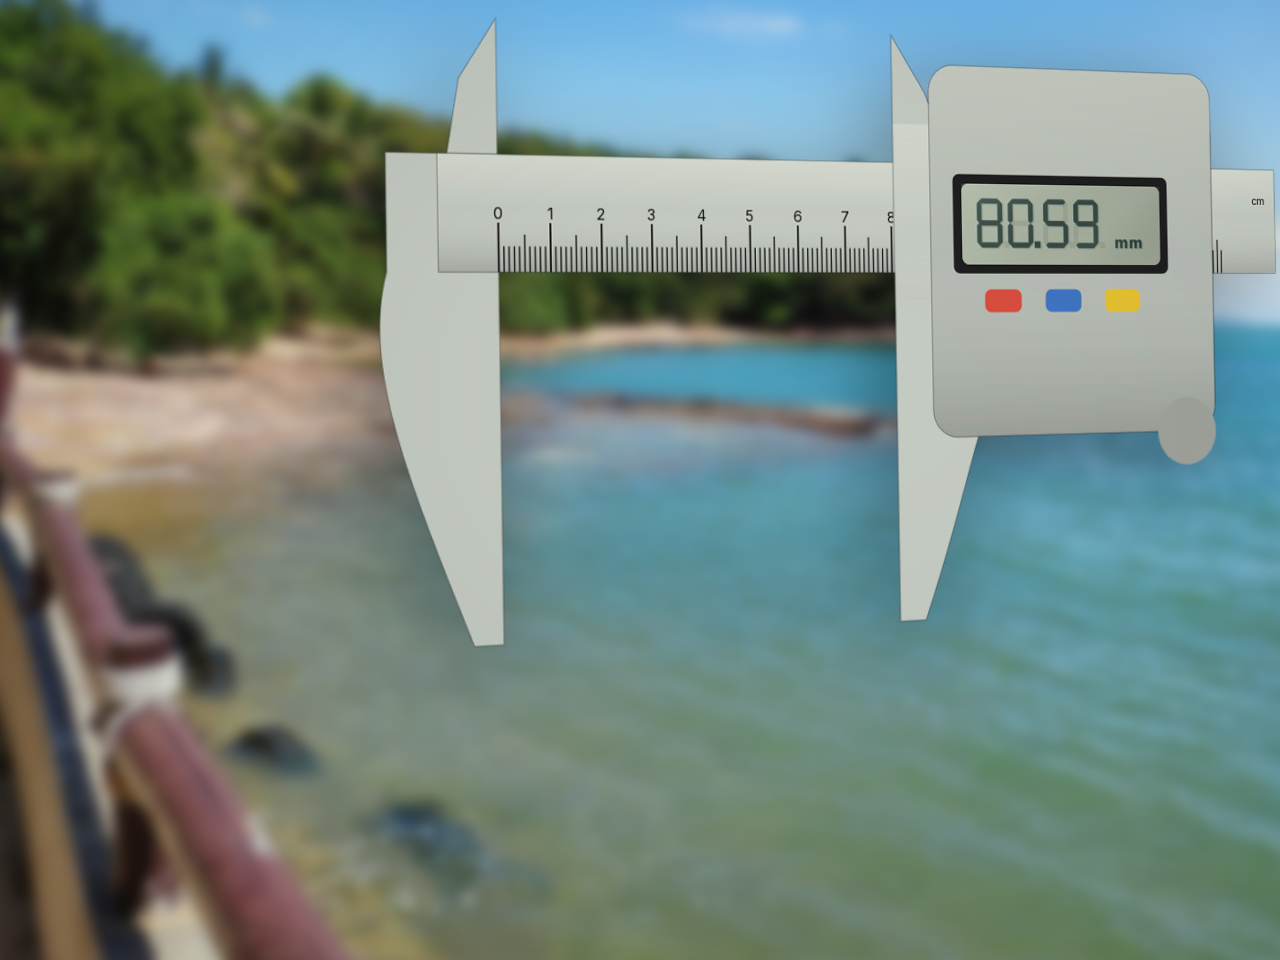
80.59 mm
